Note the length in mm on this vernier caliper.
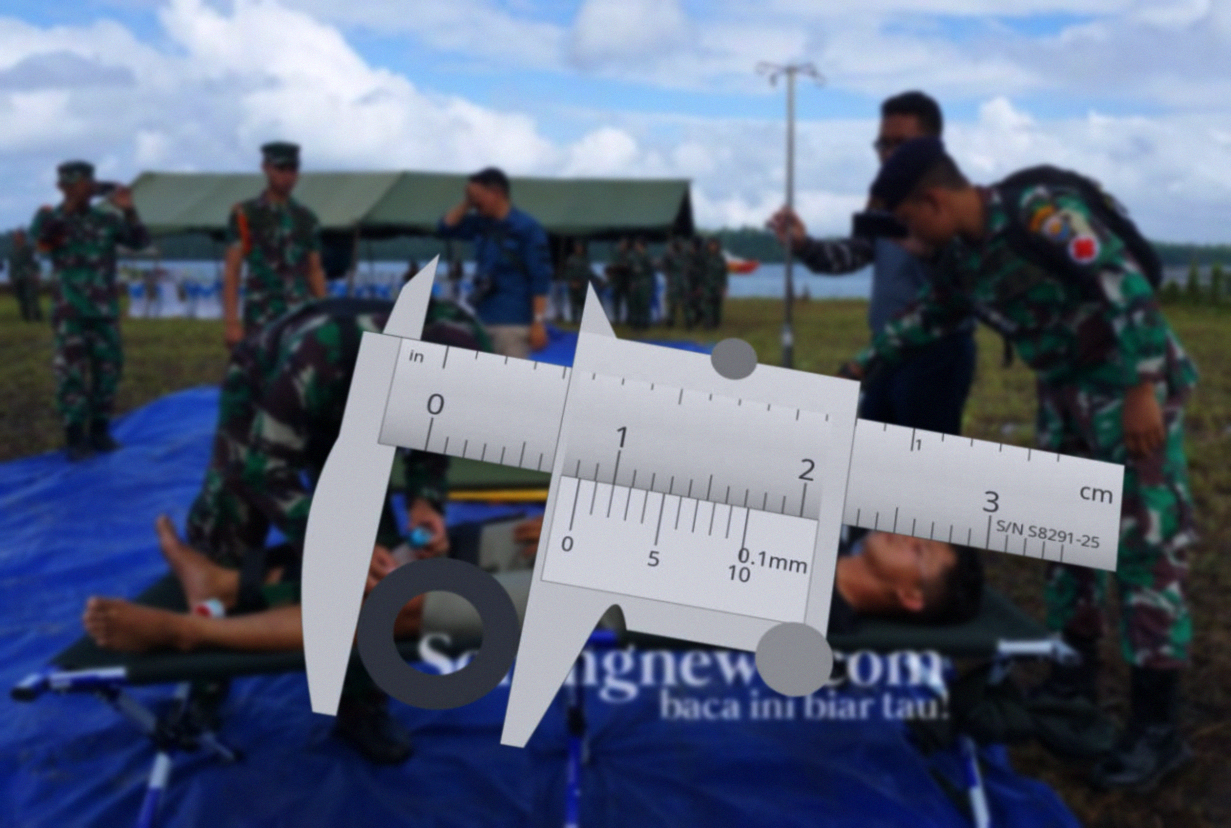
8.2 mm
